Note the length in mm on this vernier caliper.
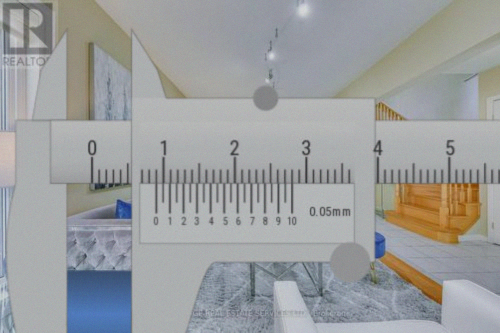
9.0 mm
